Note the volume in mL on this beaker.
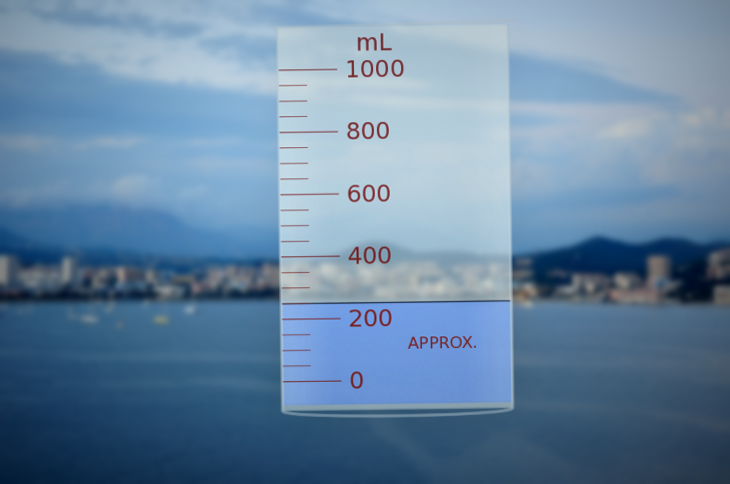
250 mL
